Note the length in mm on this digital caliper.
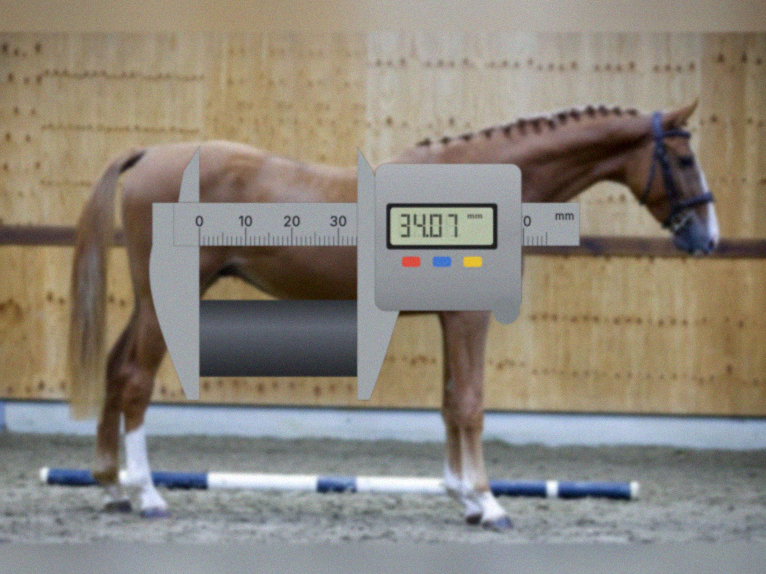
34.07 mm
